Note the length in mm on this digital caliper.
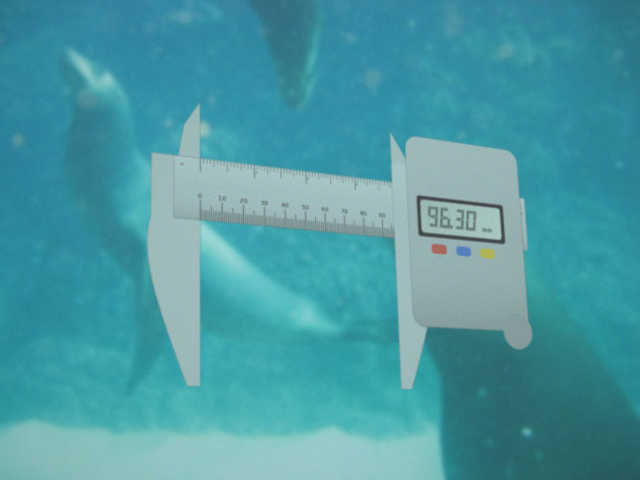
96.30 mm
